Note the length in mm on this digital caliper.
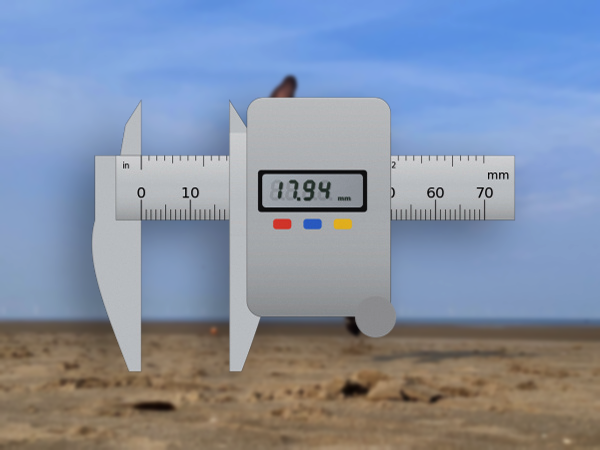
17.94 mm
